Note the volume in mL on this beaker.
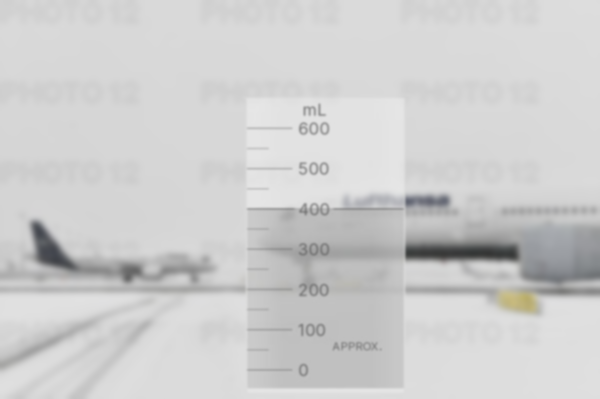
400 mL
